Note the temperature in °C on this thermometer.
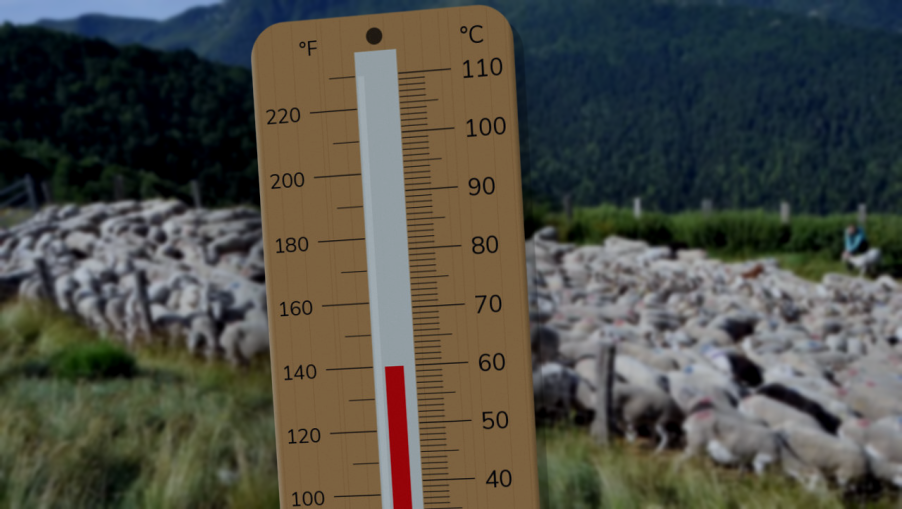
60 °C
